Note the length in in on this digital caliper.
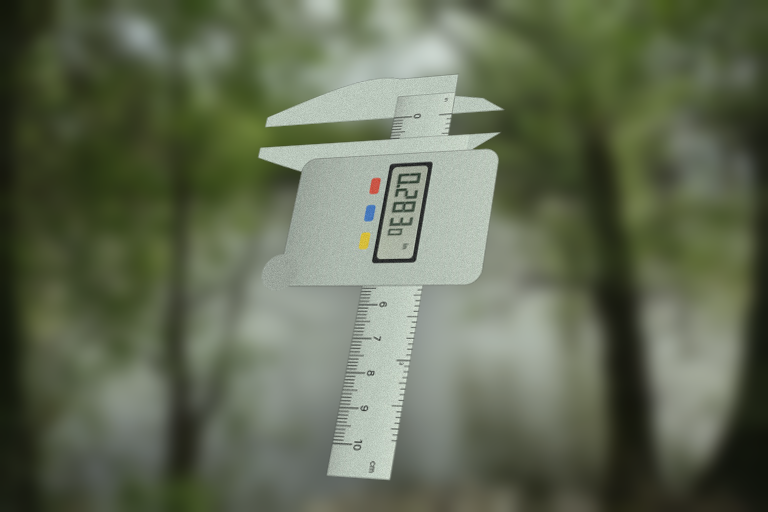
0.2830 in
